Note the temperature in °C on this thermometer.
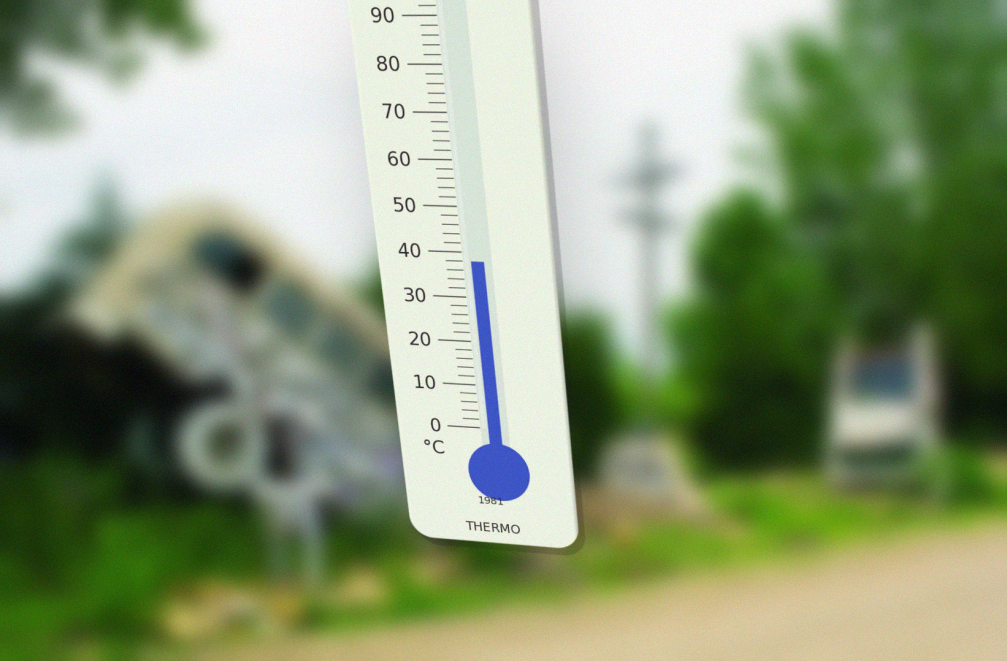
38 °C
